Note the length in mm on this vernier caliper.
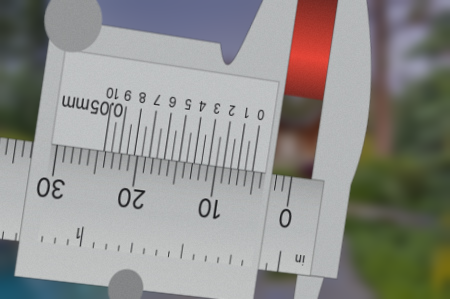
5.2 mm
